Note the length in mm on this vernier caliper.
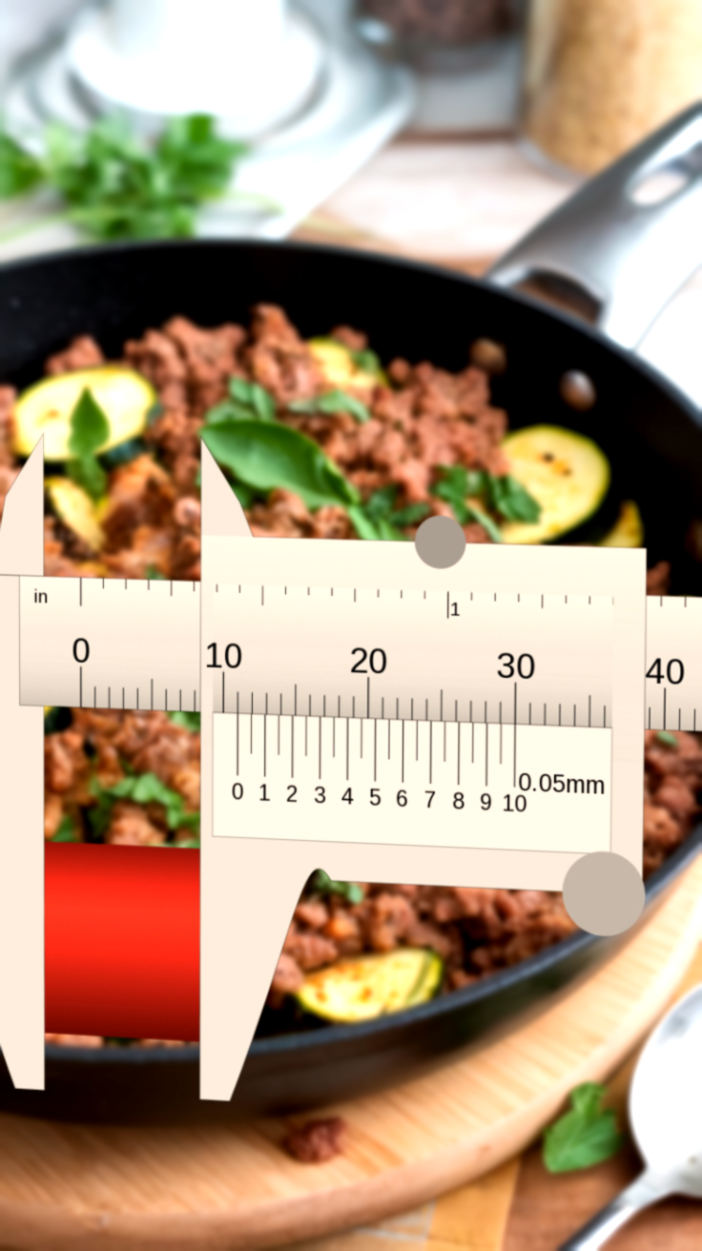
11.0 mm
